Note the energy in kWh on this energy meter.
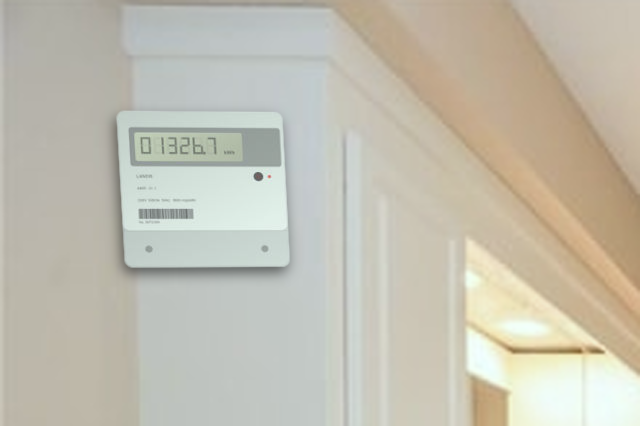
1326.7 kWh
